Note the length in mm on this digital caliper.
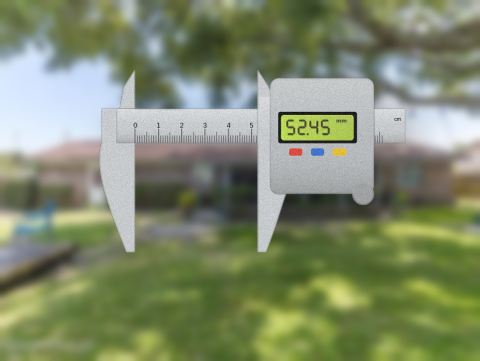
52.45 mm
